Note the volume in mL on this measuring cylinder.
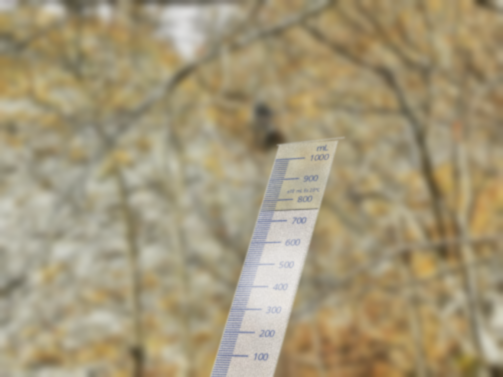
750 mL
